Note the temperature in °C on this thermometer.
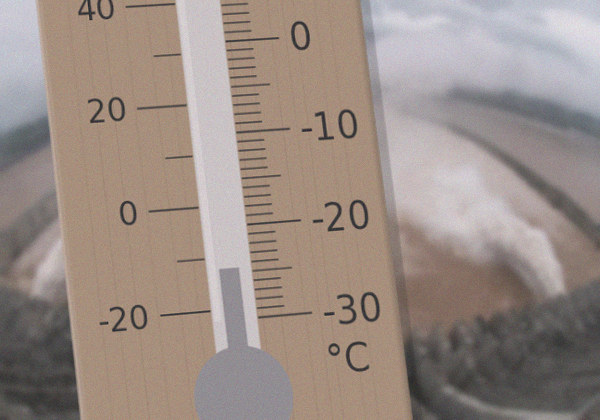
-24.5 °C
